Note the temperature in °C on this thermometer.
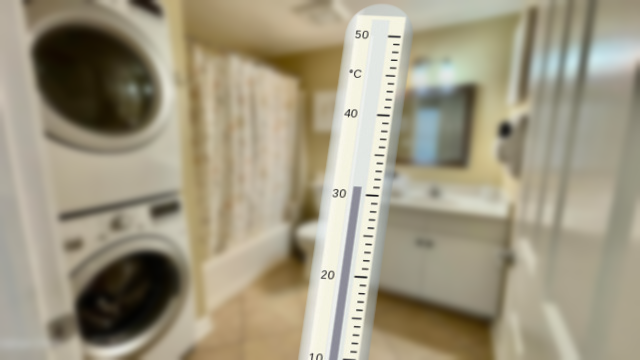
31 °C
